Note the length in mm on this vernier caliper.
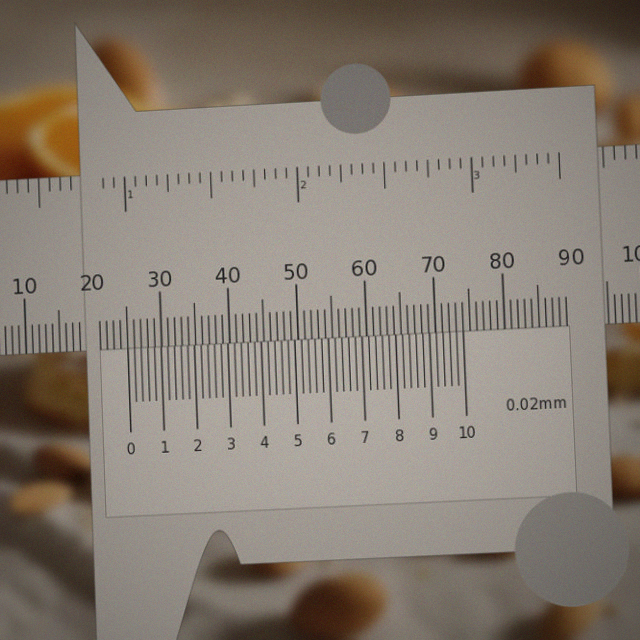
25.0 mm
